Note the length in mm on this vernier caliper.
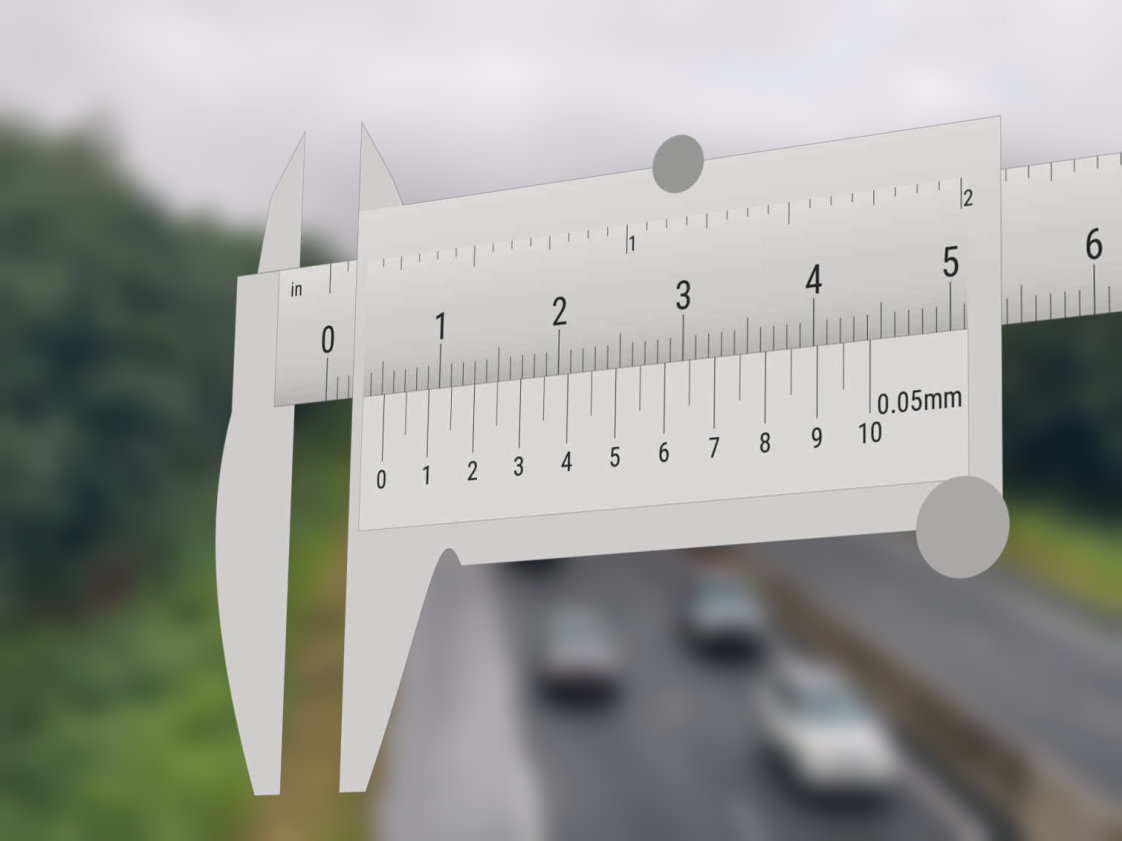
5.2 mm
